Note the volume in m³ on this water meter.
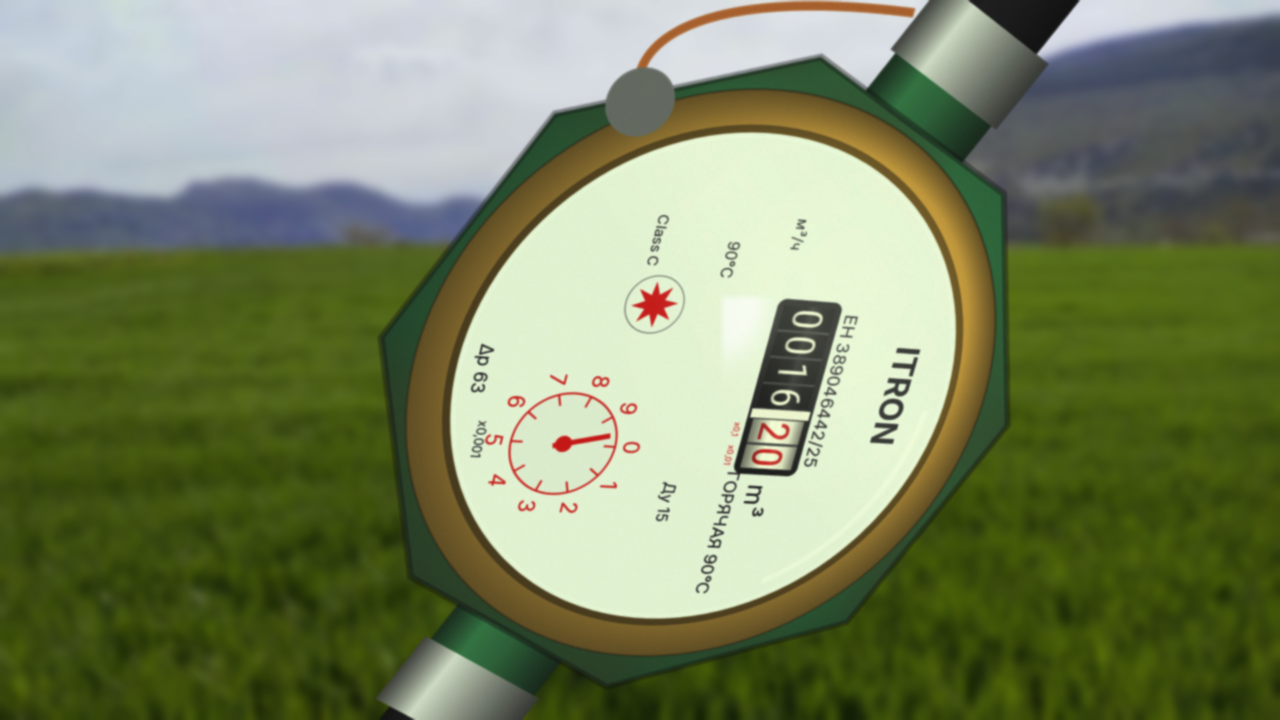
16.199 m³
